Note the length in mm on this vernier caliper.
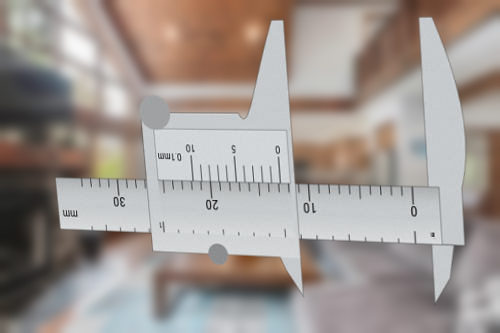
12.8 mm
